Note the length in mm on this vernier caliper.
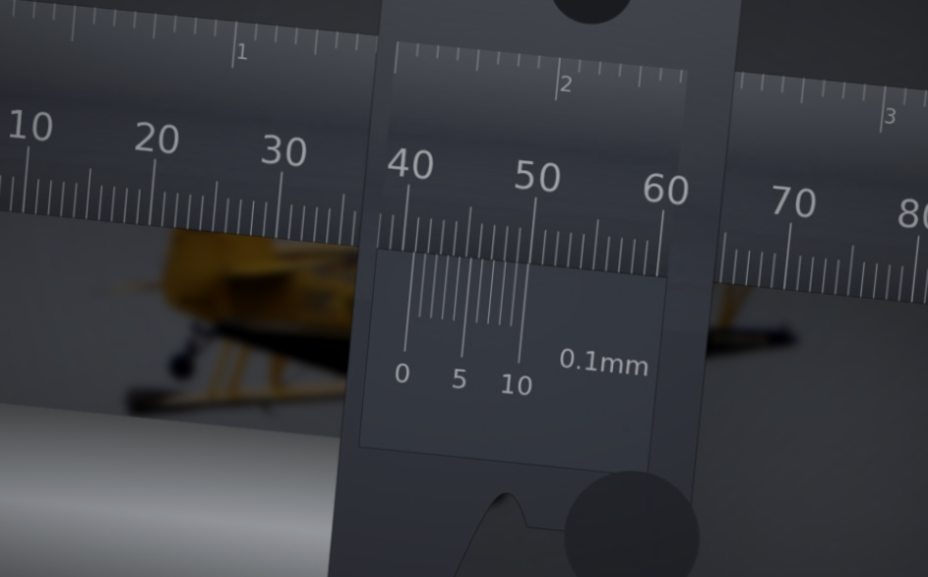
40.9 mm
